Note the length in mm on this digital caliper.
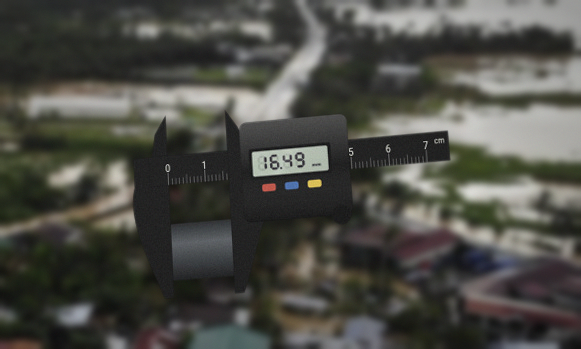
16.49 mm
